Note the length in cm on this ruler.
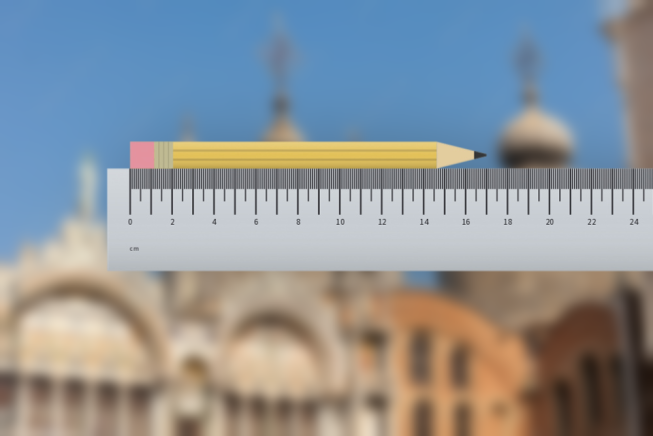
17 cm
